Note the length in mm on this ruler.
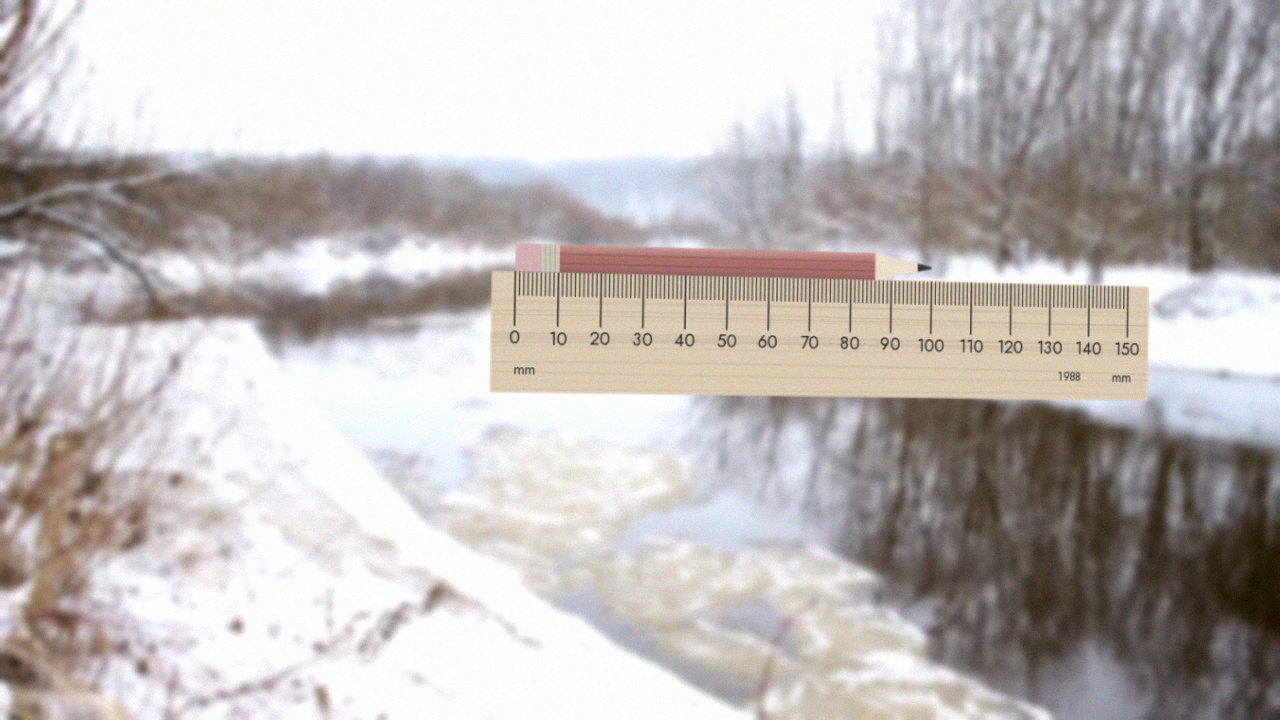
100 mm
